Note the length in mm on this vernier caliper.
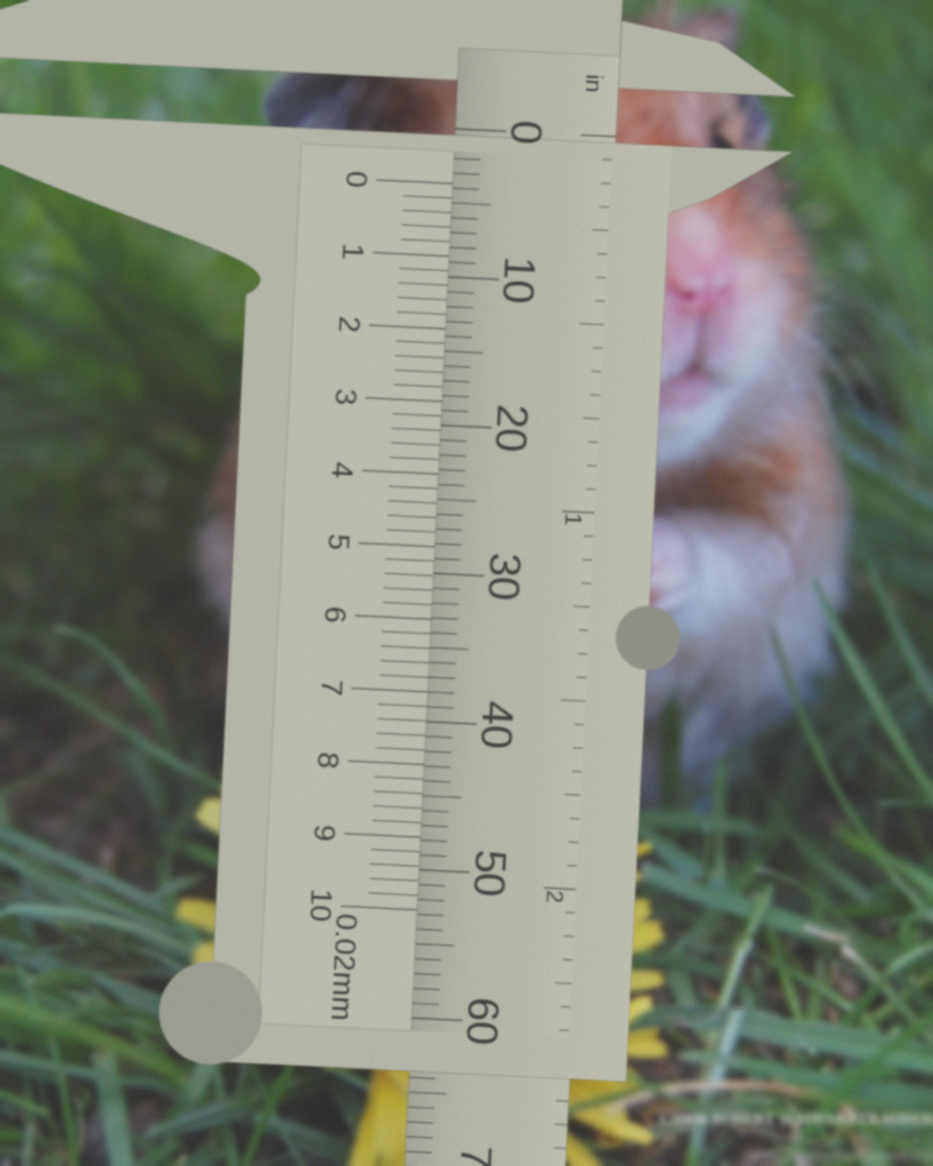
3.7 mm
